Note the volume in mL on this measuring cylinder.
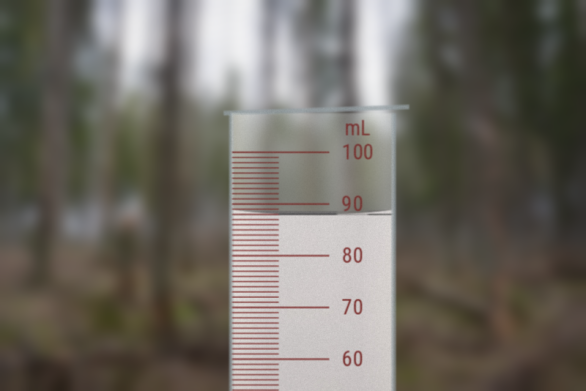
88 mL
